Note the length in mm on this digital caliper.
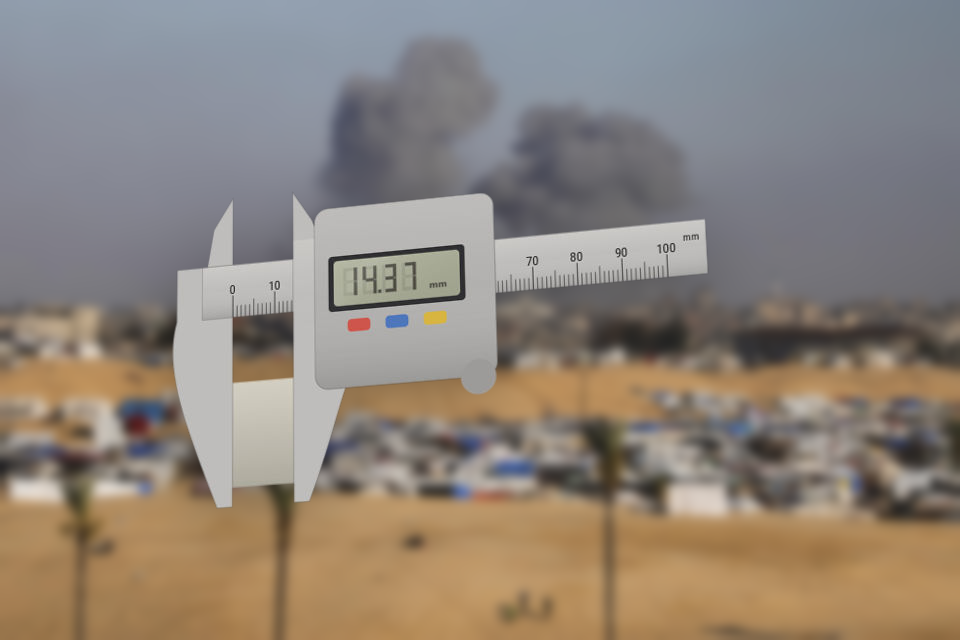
14.37 mm
